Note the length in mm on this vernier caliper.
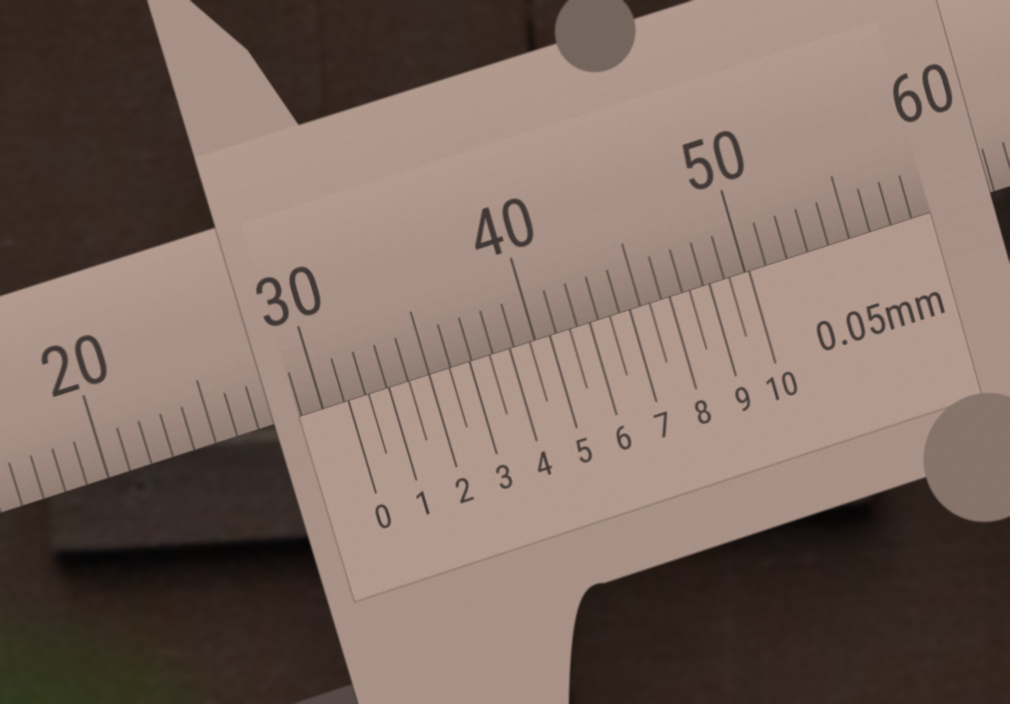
31.2 mm
